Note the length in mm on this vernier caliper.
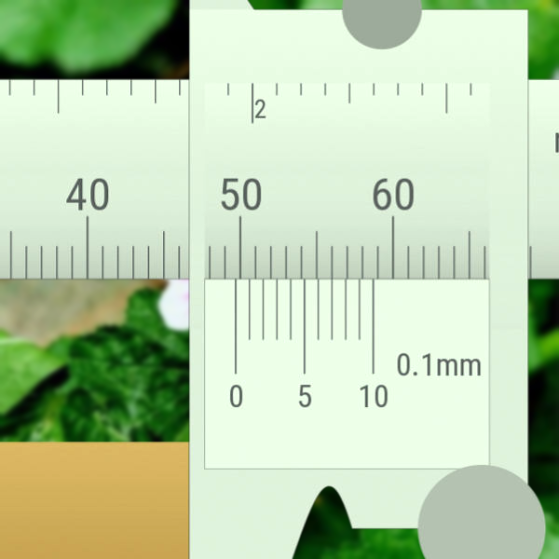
49.7 mm
